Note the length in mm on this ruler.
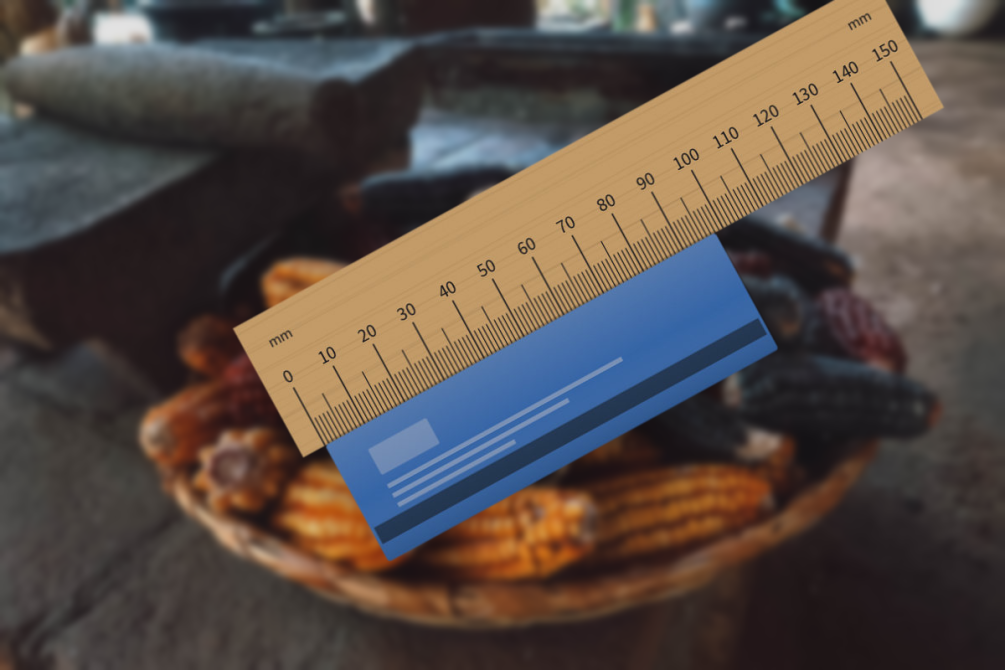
98 mm
